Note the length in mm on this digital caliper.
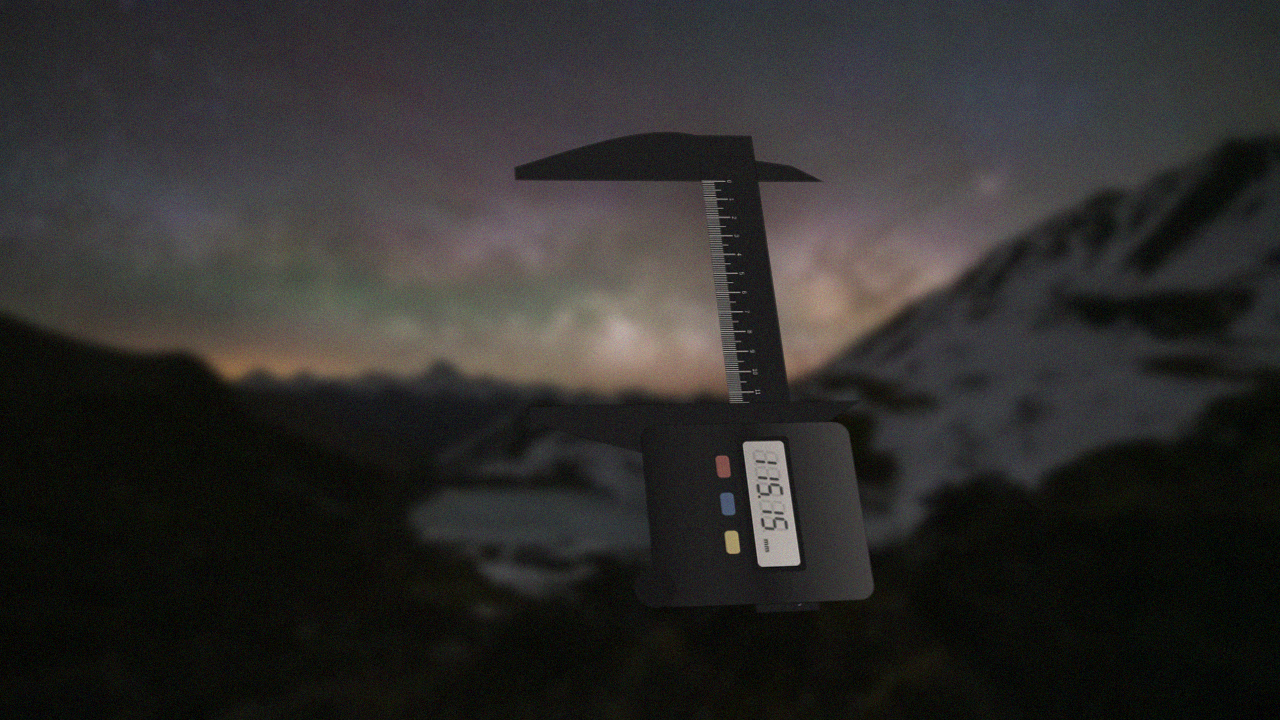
115.15 mm
